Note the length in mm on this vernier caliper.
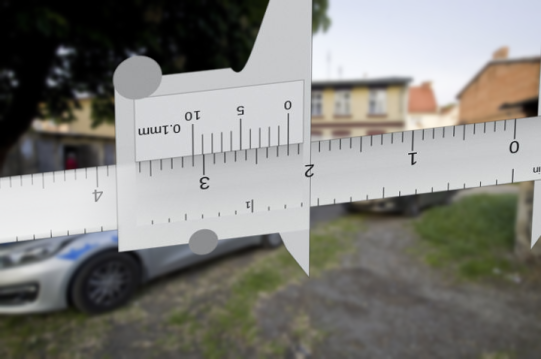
22.0 mm
